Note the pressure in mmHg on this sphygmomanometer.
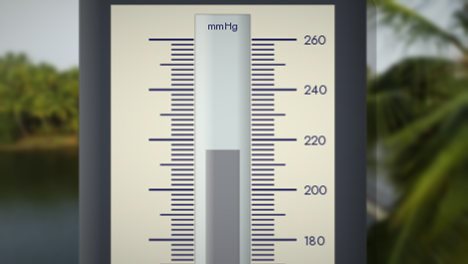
216 mmHg
